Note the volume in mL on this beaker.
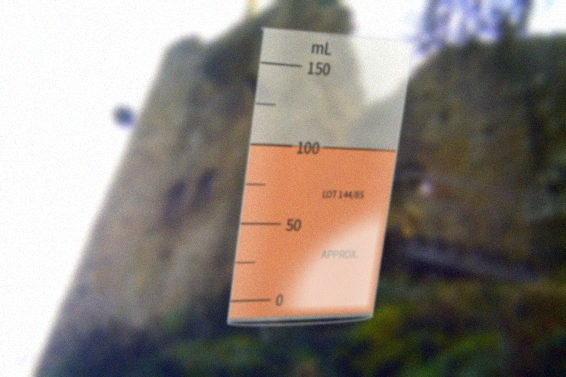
100 mL
